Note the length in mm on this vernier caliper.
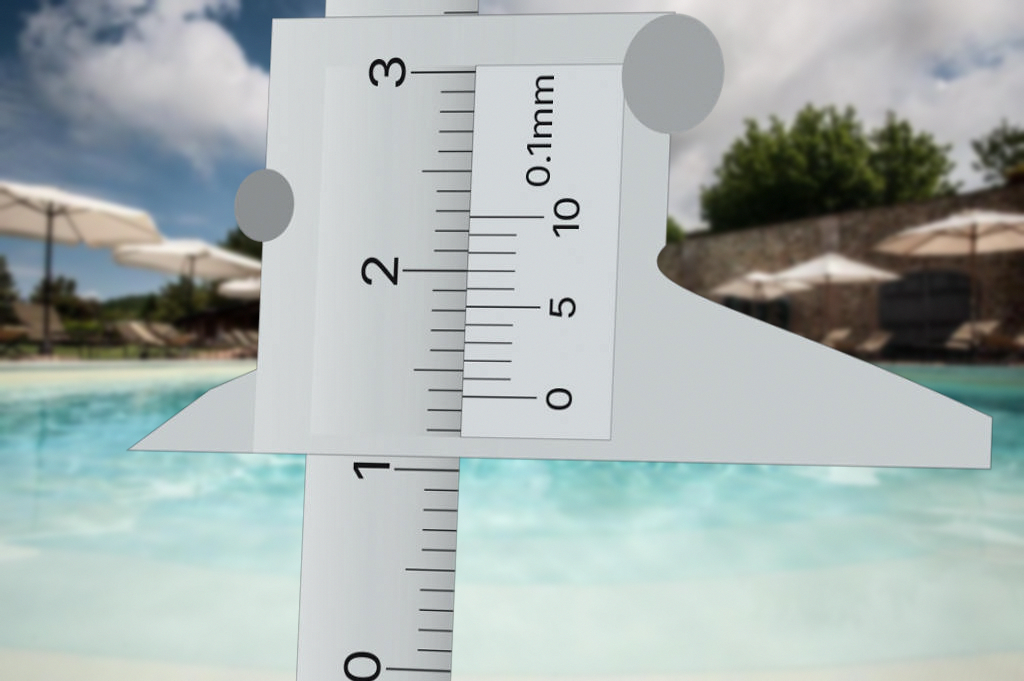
13.7 mm
